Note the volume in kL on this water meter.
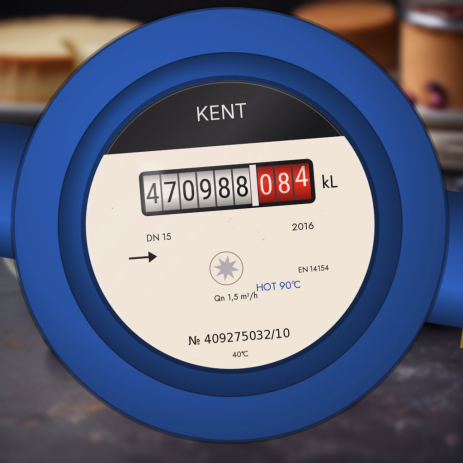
470988.084 kL
